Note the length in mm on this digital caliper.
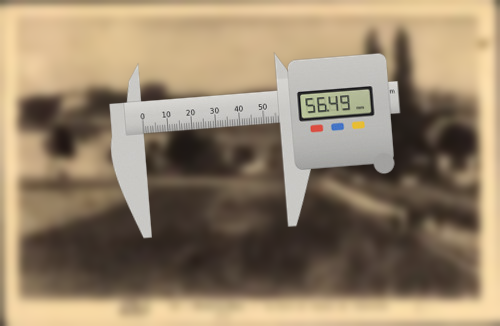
56.49 mm
